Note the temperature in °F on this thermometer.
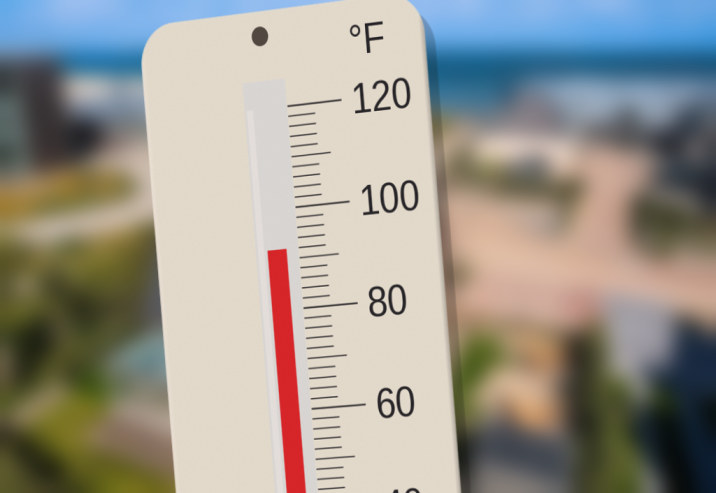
92 °F
